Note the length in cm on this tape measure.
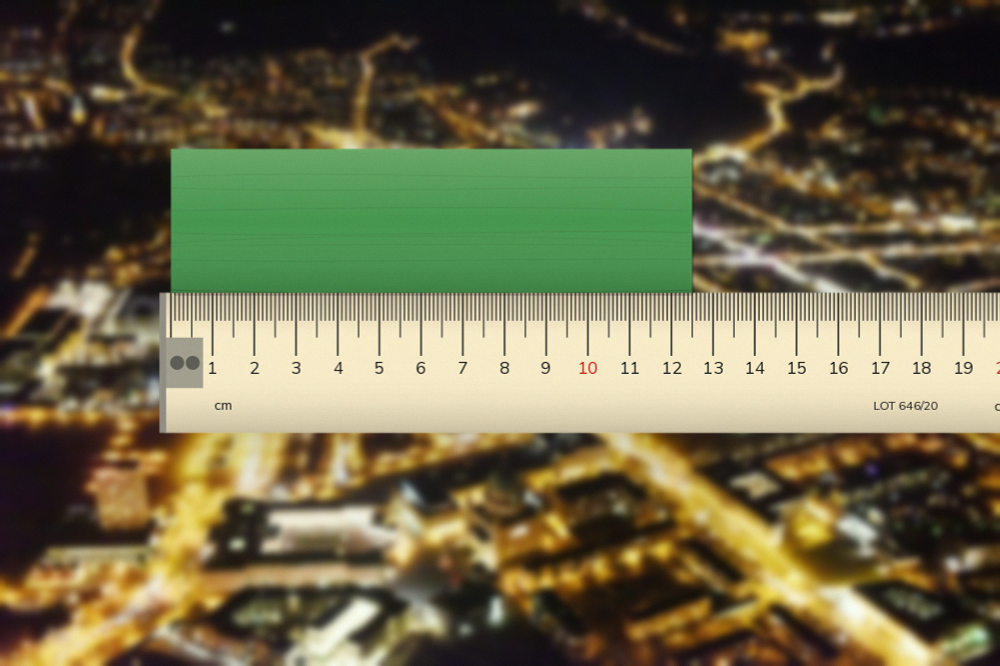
12.5 cm
